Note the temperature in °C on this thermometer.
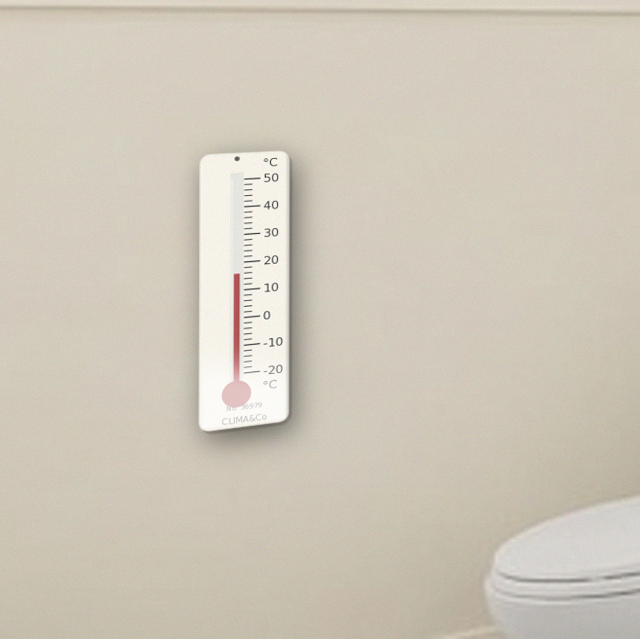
16 °C
